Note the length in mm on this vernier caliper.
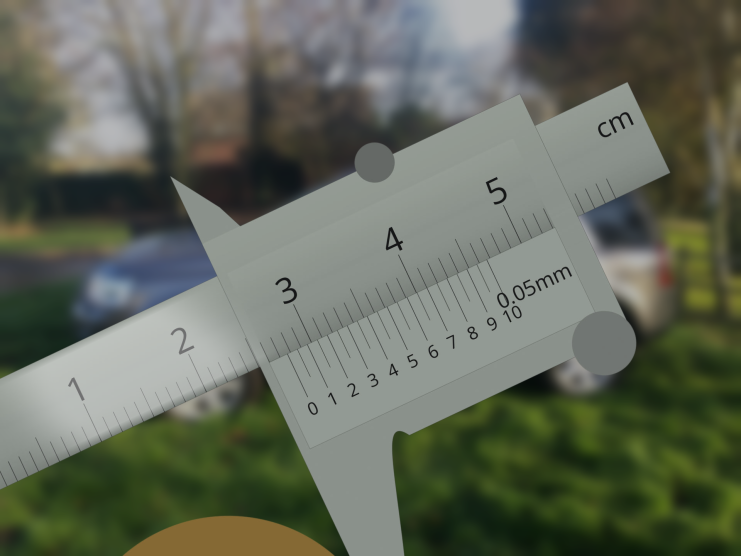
27.7 mm
